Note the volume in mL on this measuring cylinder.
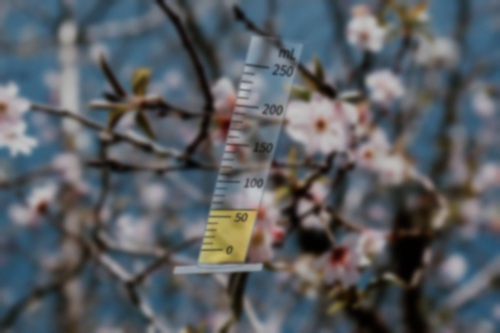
60 mL
